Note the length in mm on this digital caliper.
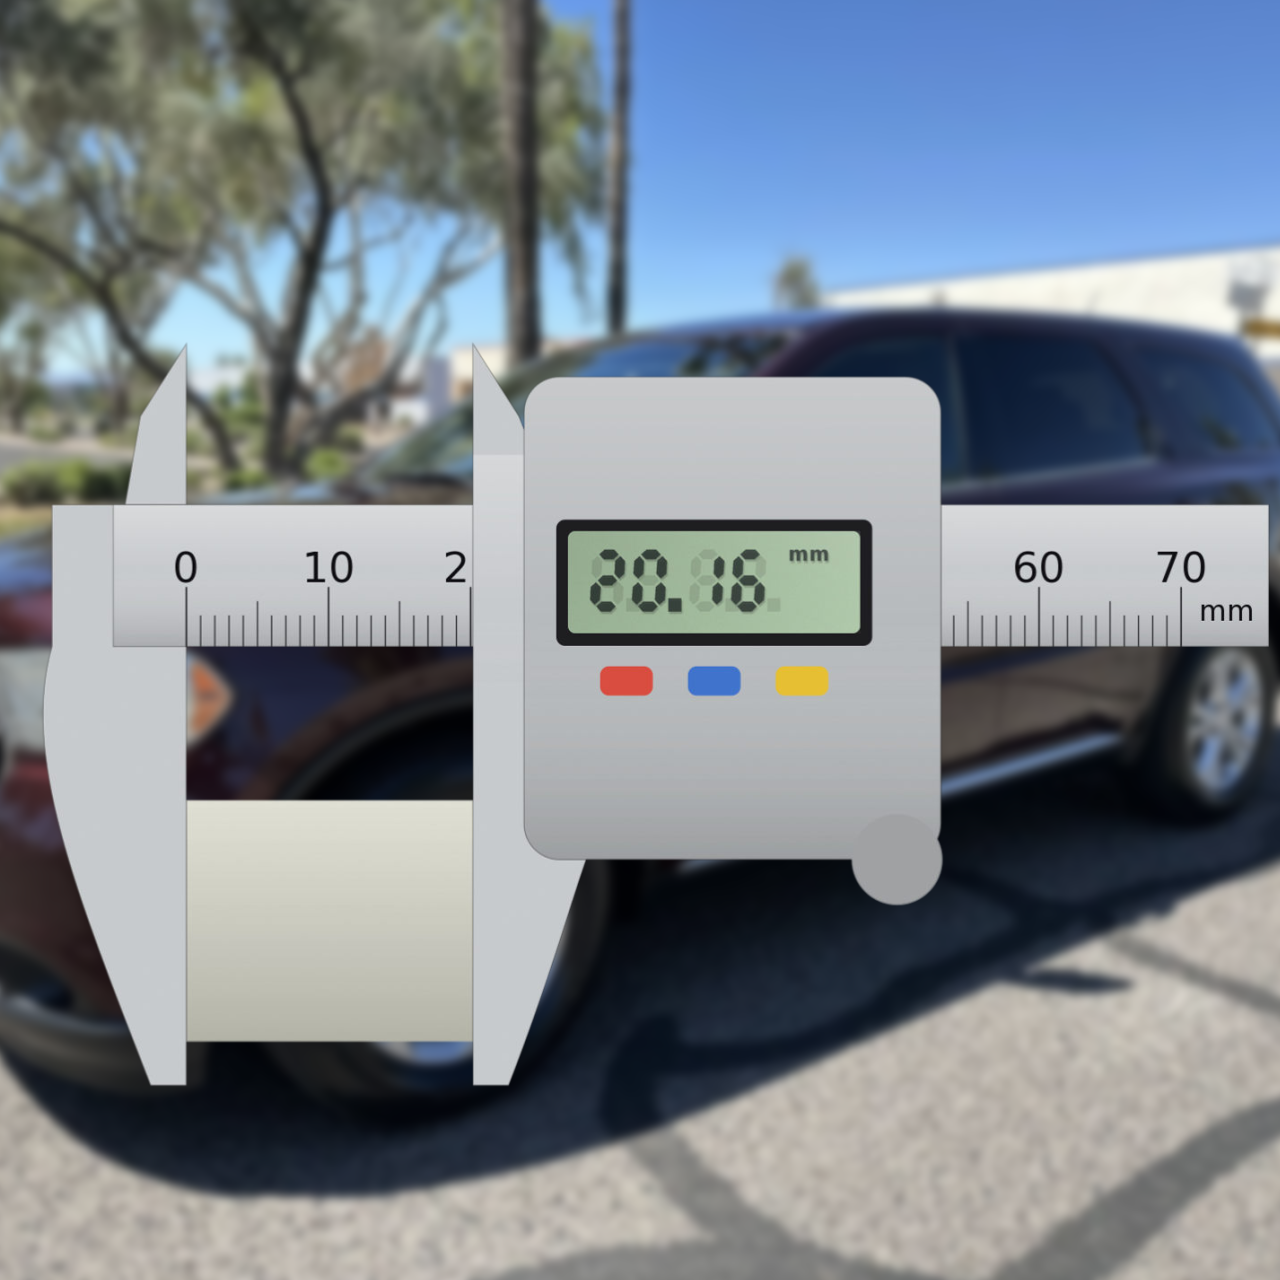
20.16 mm
